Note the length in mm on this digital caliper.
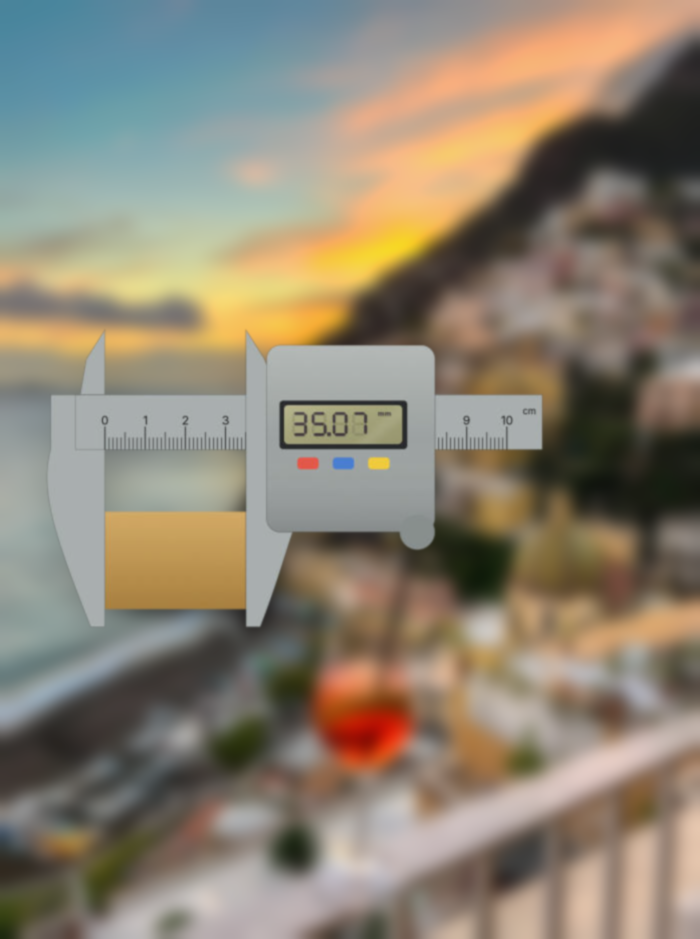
35.07 mm
